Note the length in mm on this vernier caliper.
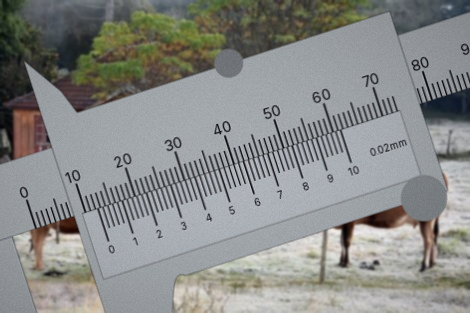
12.5 mm
